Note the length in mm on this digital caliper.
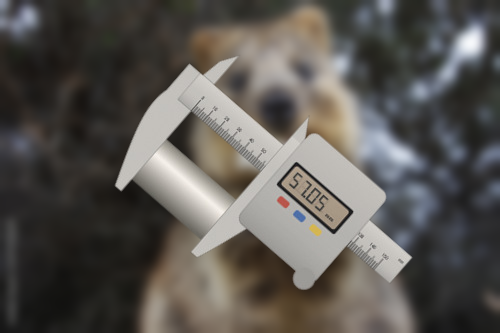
57.05 mm
